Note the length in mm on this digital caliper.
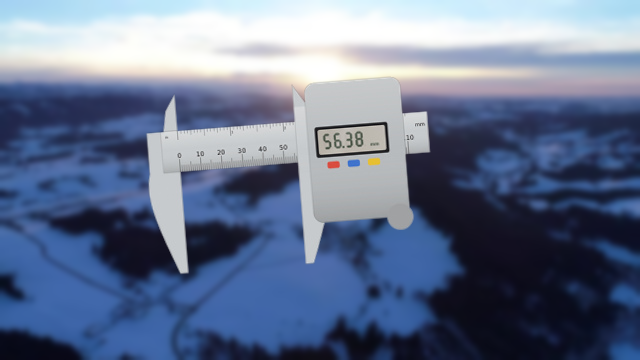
56.38 mm
